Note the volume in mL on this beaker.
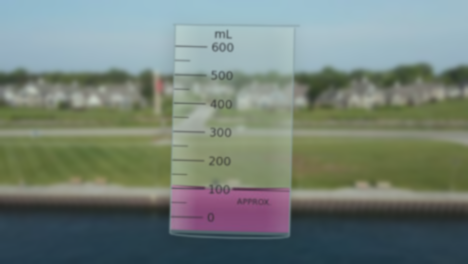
100 mL
